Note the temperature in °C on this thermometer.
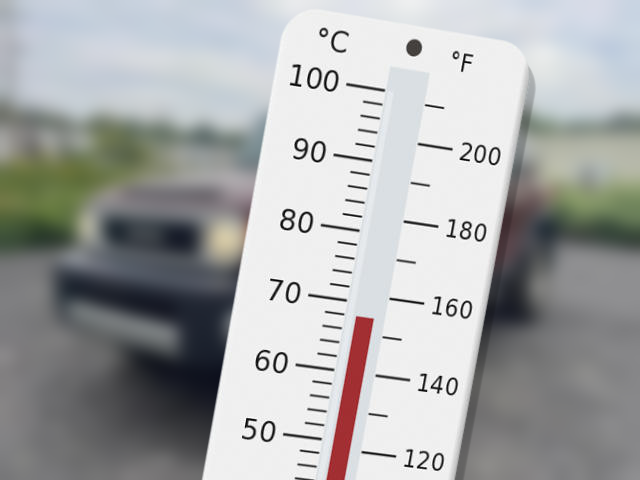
68 °C
